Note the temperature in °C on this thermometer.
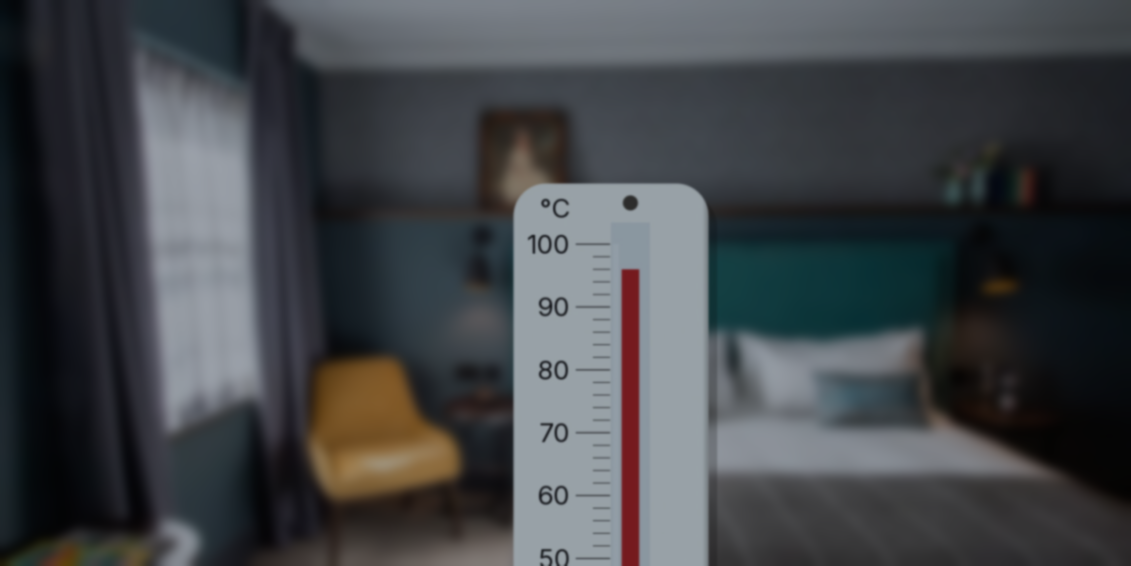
96 °C
